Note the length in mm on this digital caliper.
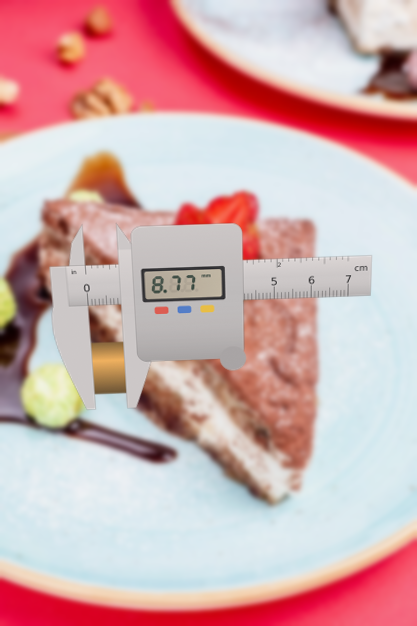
8.77 mm
